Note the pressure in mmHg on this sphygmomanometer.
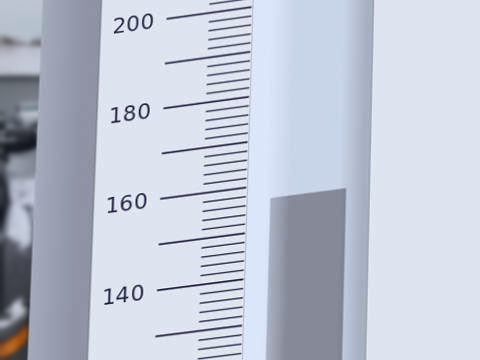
157 mmHg
